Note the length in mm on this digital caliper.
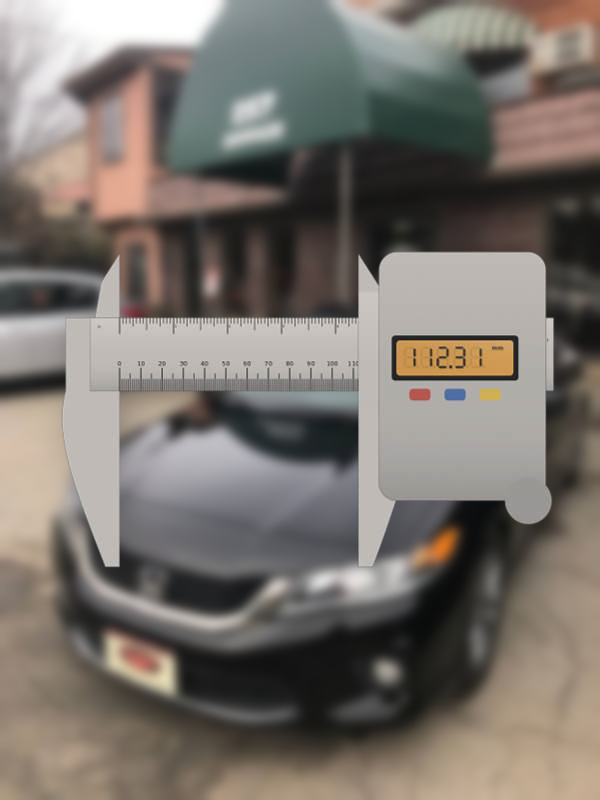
112.31 mm
